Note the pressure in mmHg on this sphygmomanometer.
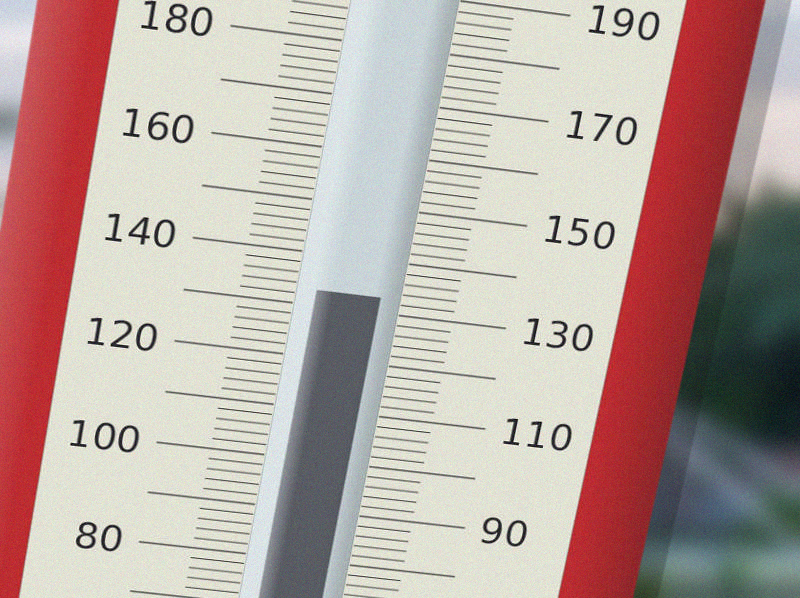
133 mmHg
